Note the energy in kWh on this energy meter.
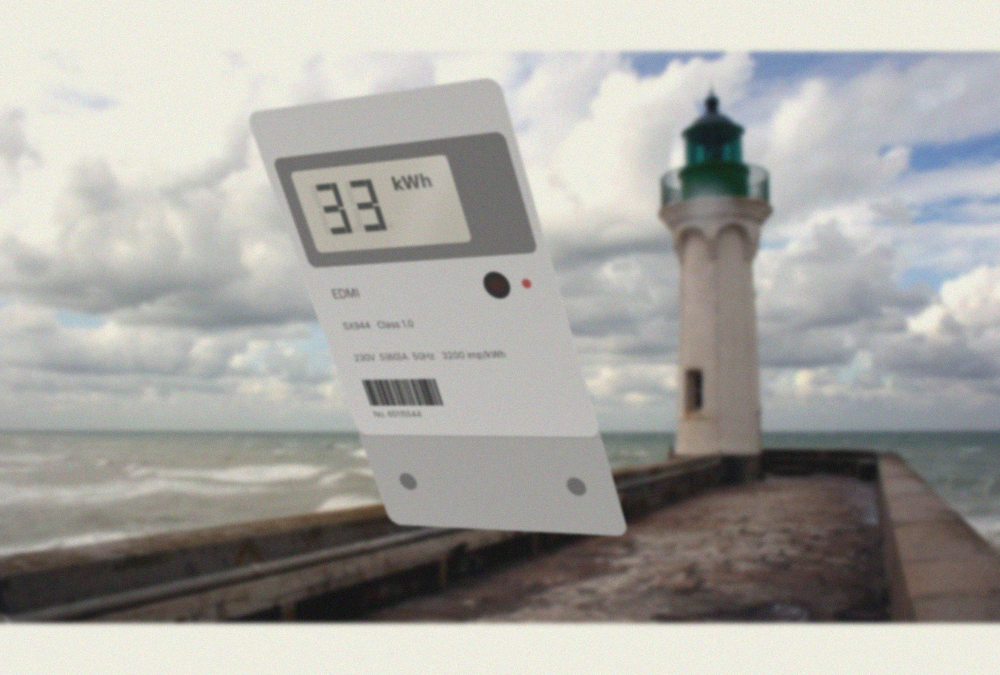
33 kWh
